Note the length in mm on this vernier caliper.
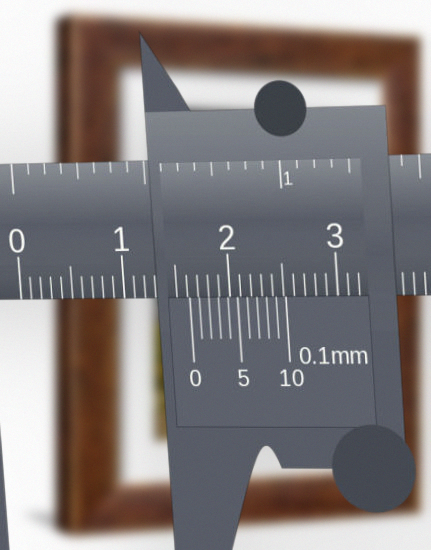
16.2 mm
